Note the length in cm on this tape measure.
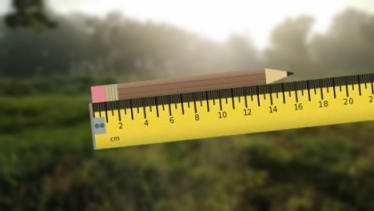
16 cm
